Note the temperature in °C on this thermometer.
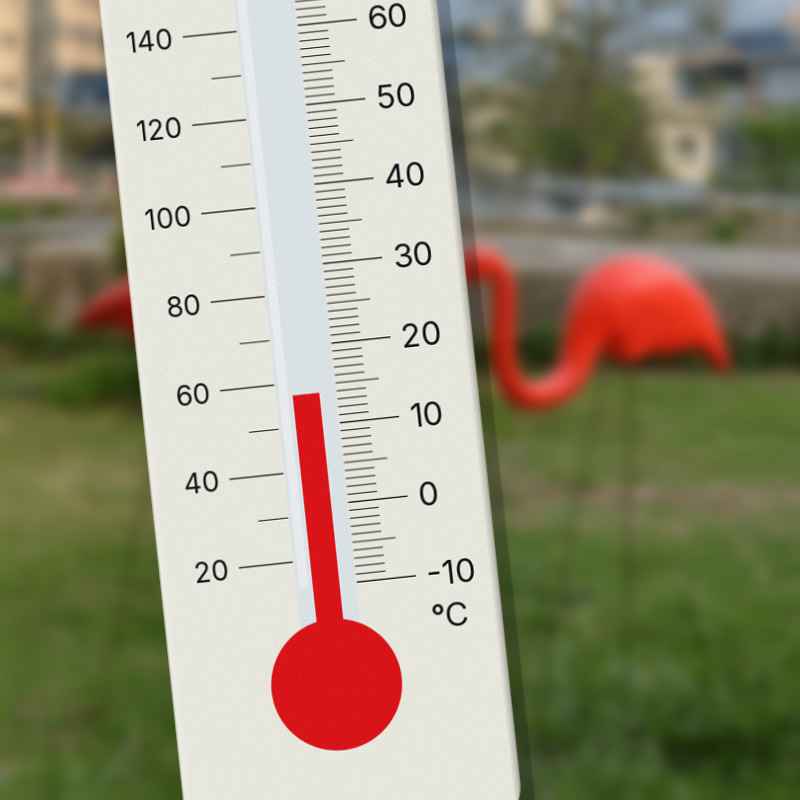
14 °C
